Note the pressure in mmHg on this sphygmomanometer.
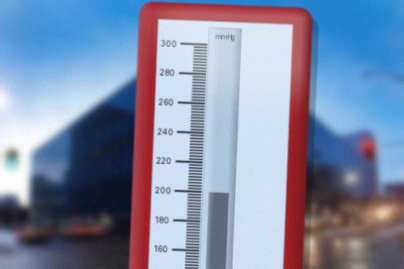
200 mmHg
